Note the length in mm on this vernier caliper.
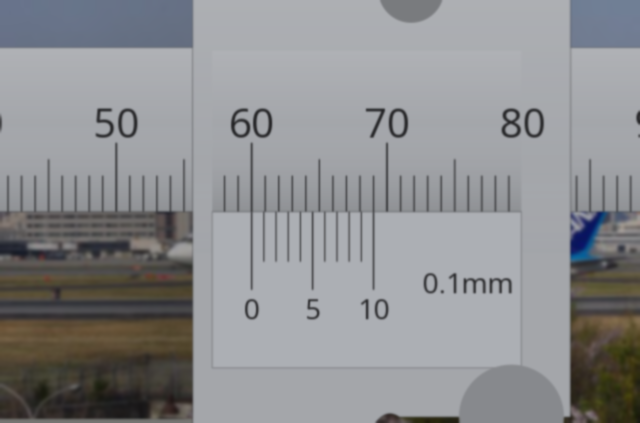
60.0 mm
